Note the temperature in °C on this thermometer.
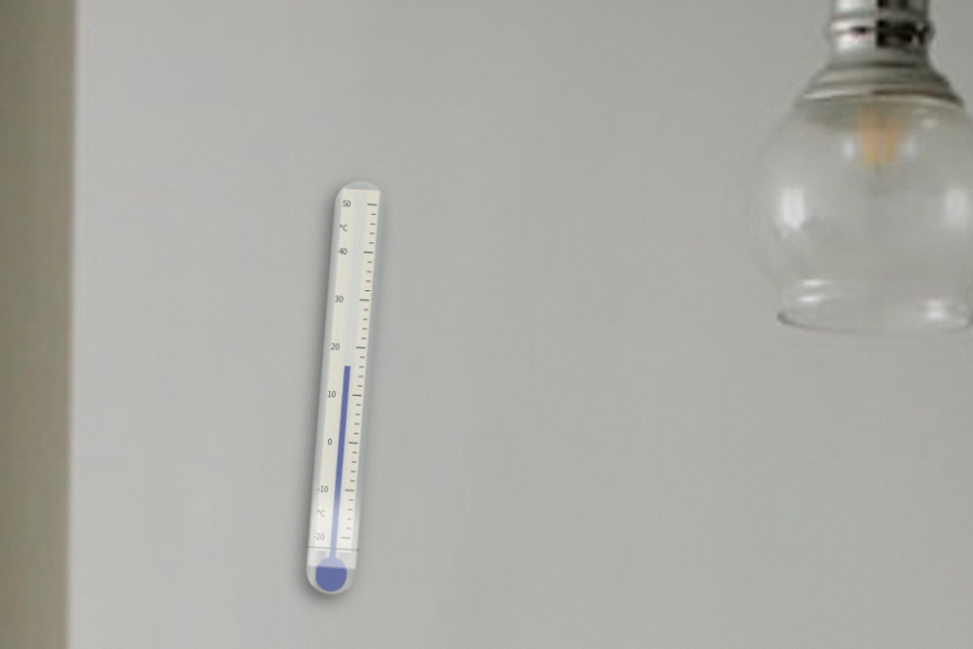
16 °C
